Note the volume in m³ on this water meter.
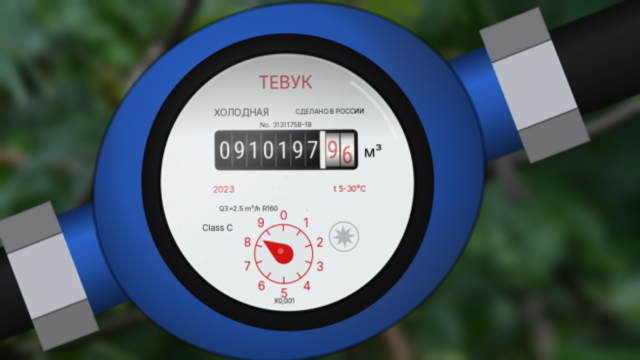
910197.958 m³
